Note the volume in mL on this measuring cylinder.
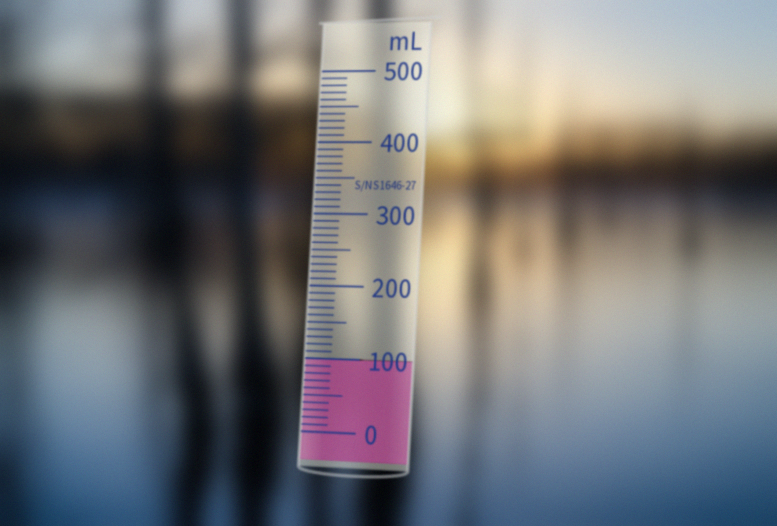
100 mL
